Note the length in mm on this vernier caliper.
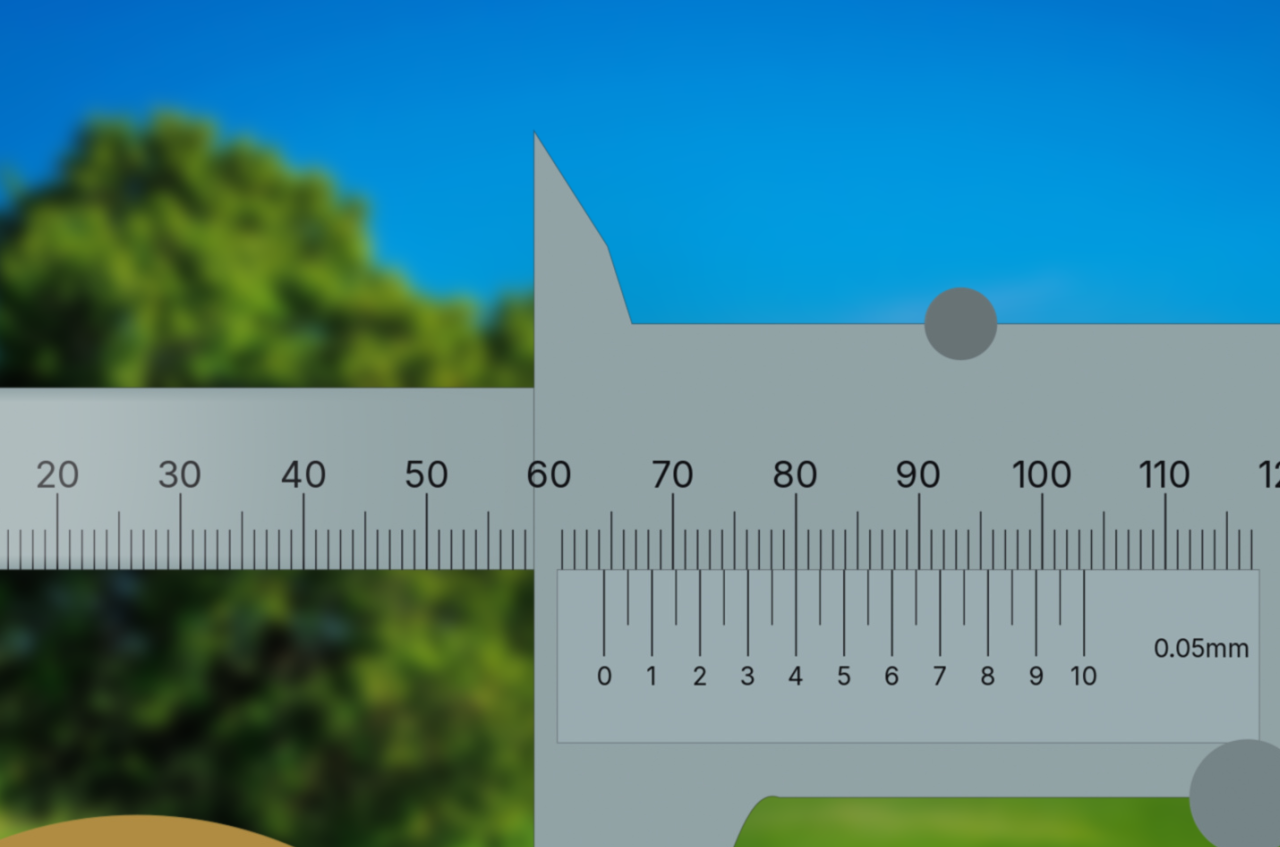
64.4 mm
